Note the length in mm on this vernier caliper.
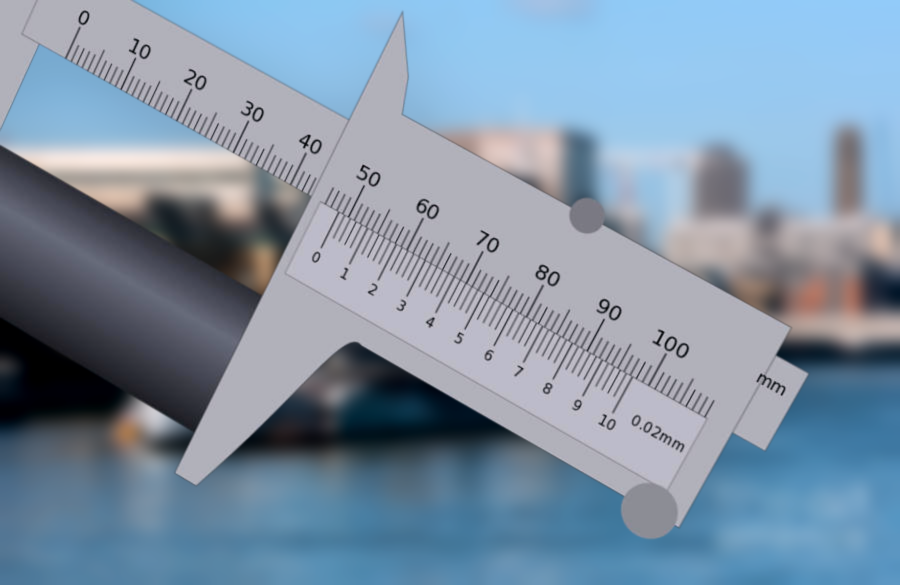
48.4 mm
